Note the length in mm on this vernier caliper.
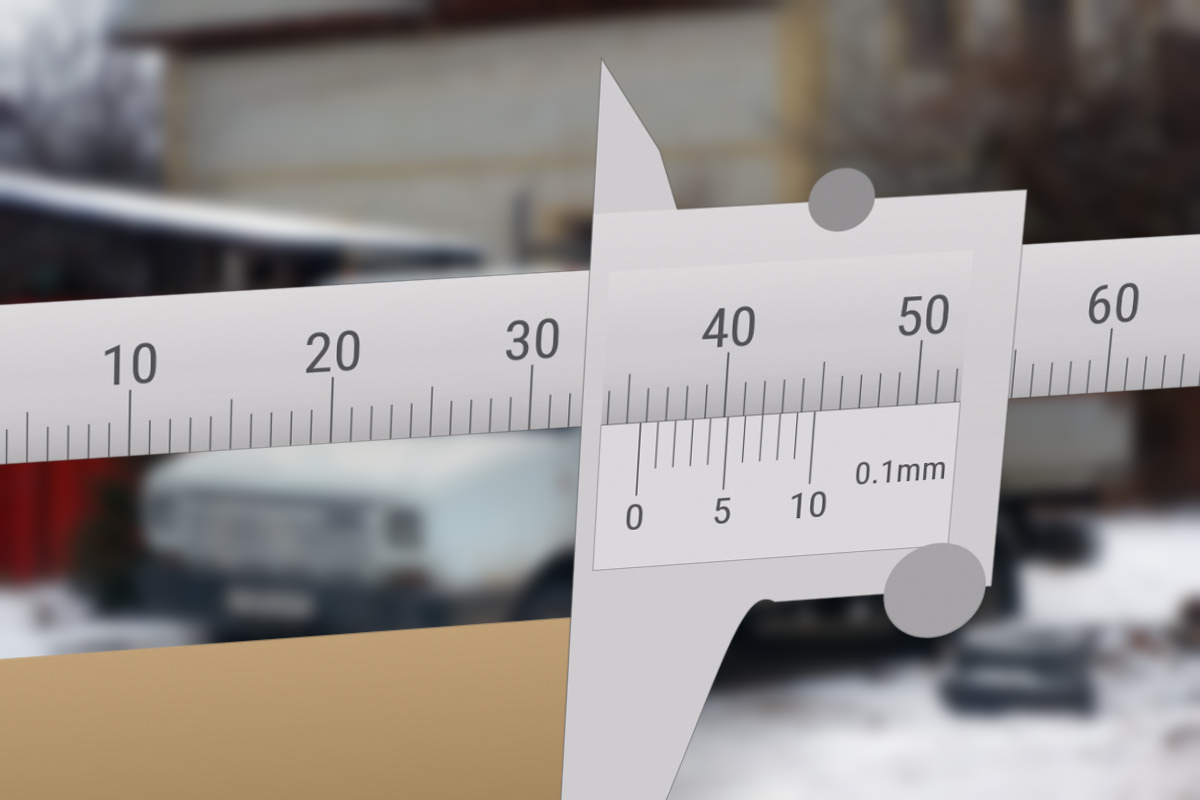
35.7 mm
